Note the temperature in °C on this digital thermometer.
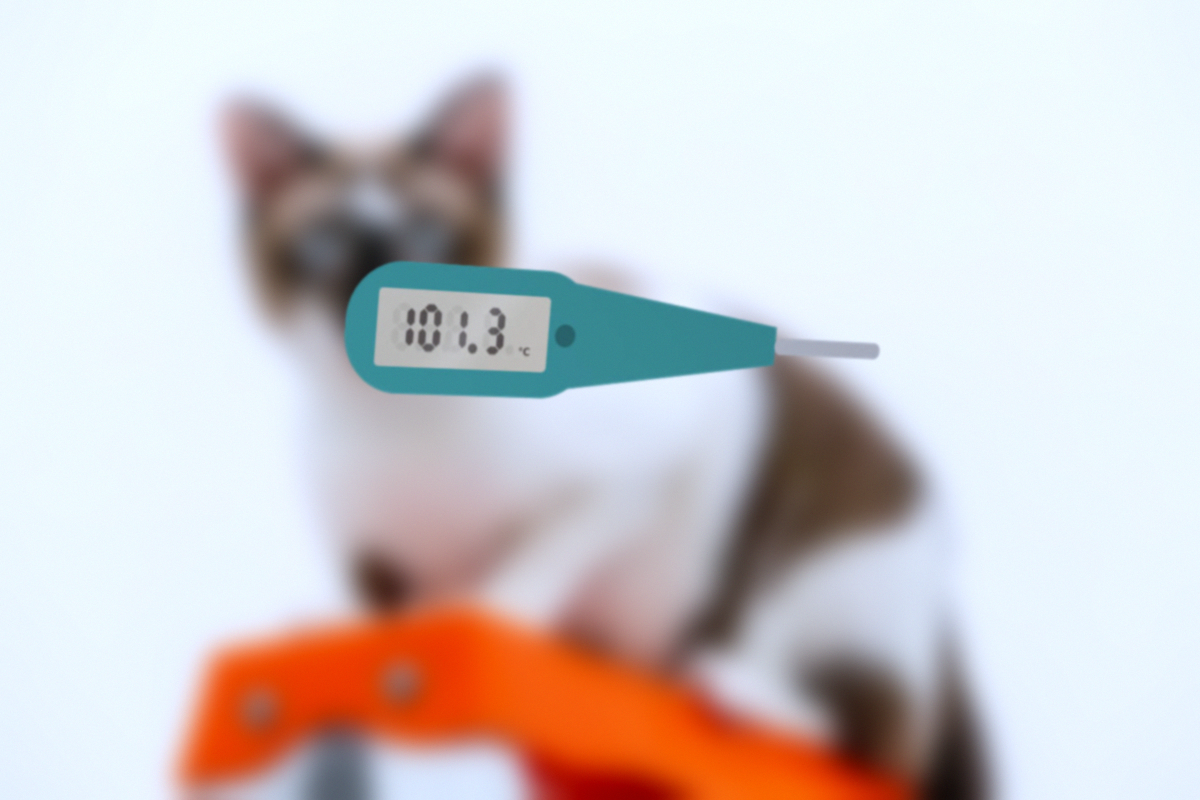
101.3 °C
